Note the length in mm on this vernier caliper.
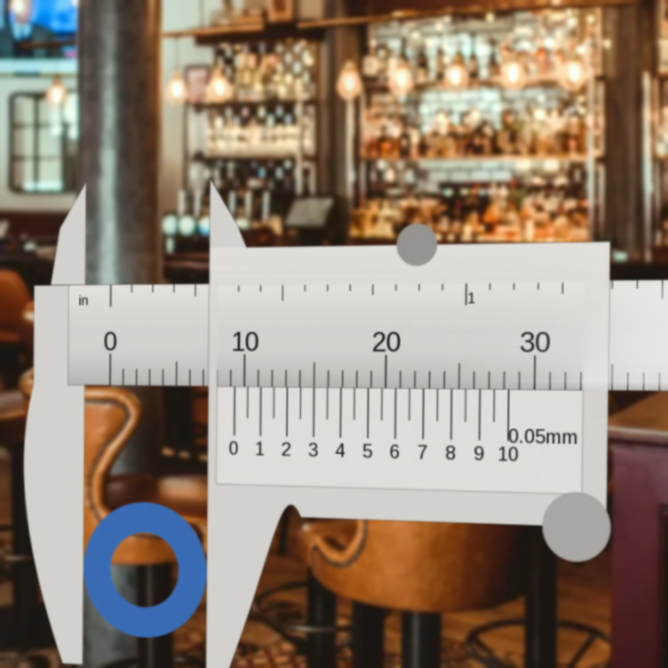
9.3 mm
